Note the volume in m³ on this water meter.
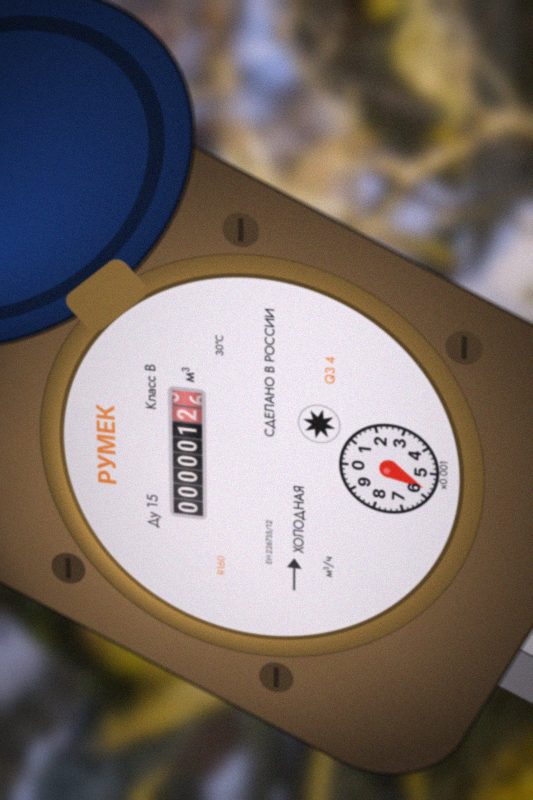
1.255 m³
